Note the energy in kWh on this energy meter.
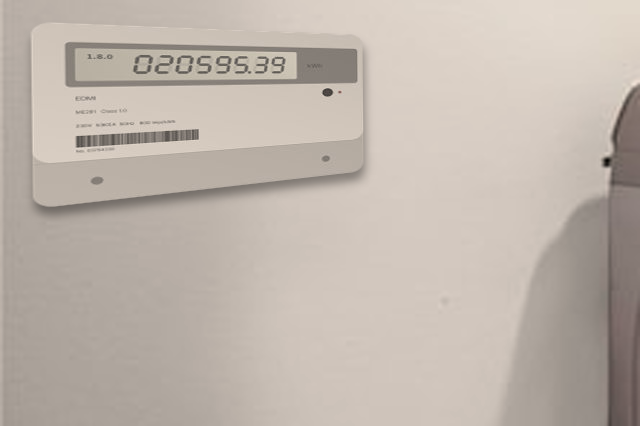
20595.39 kWh
